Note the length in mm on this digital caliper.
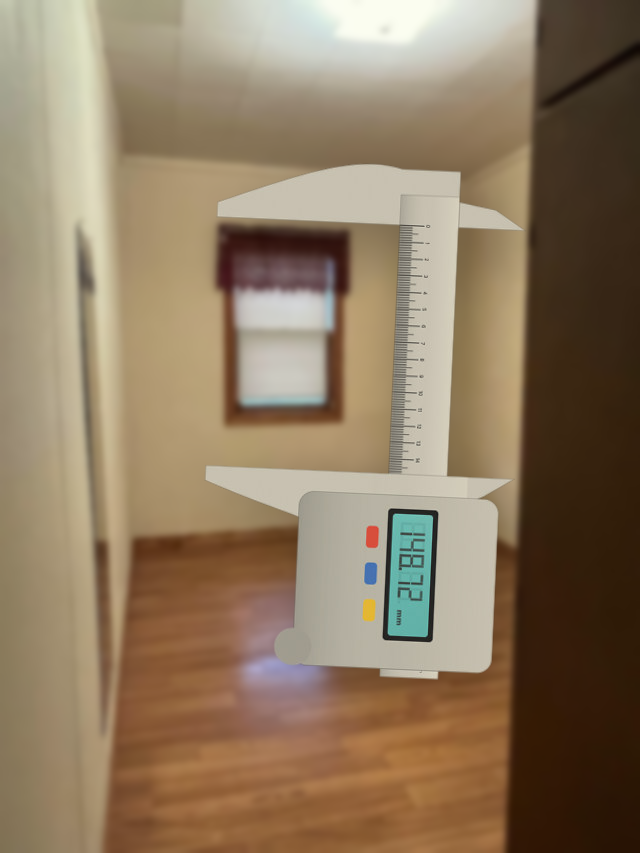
148.72 mm
